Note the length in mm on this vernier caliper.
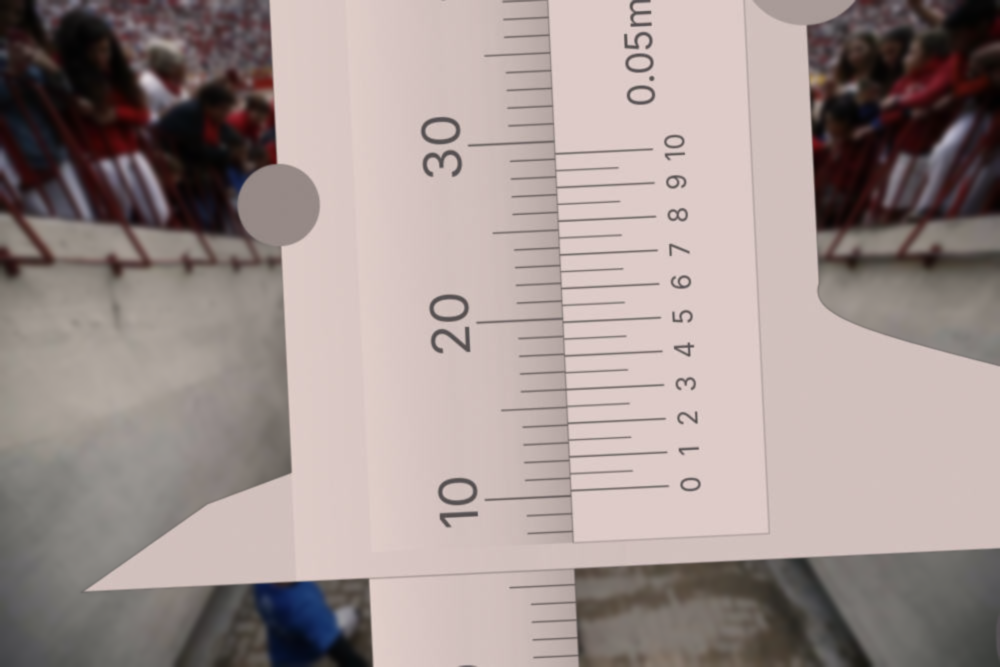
10.3 mm
